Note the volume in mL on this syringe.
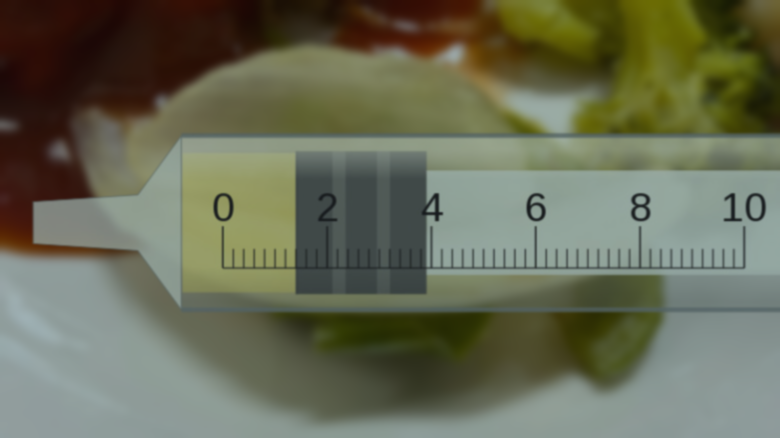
1.4 mL
